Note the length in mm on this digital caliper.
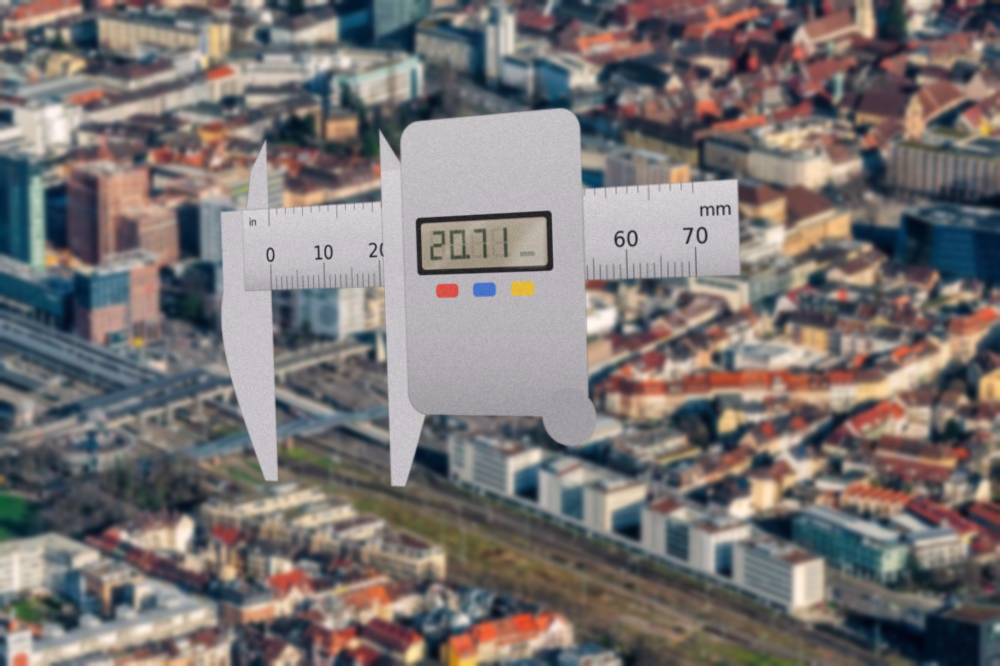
20.71 mm
